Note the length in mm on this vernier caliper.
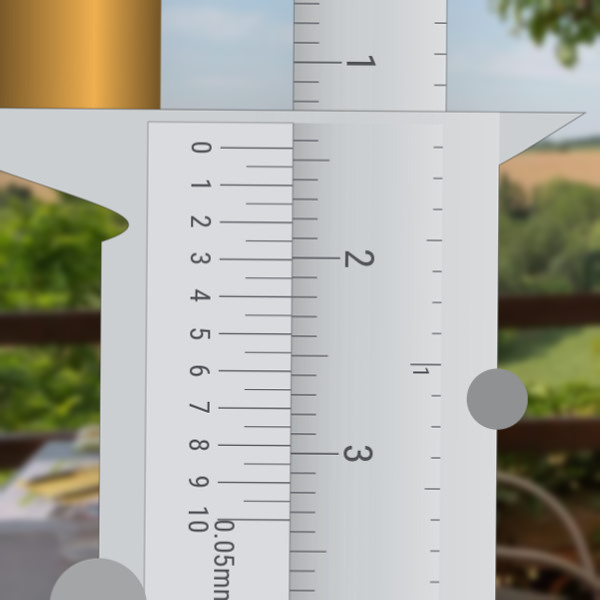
14.4 mm
